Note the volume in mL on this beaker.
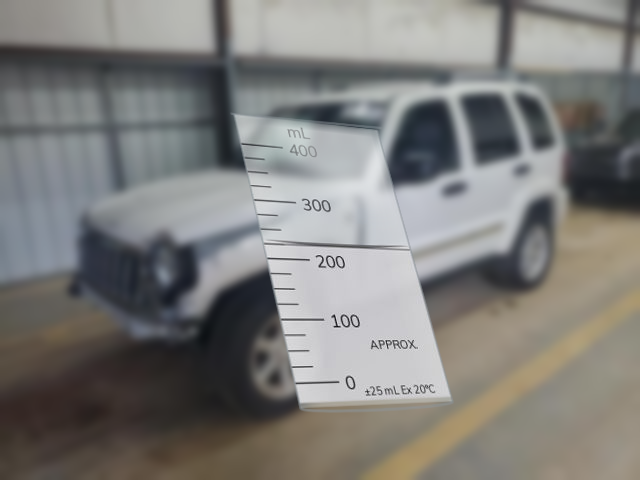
225 mL
